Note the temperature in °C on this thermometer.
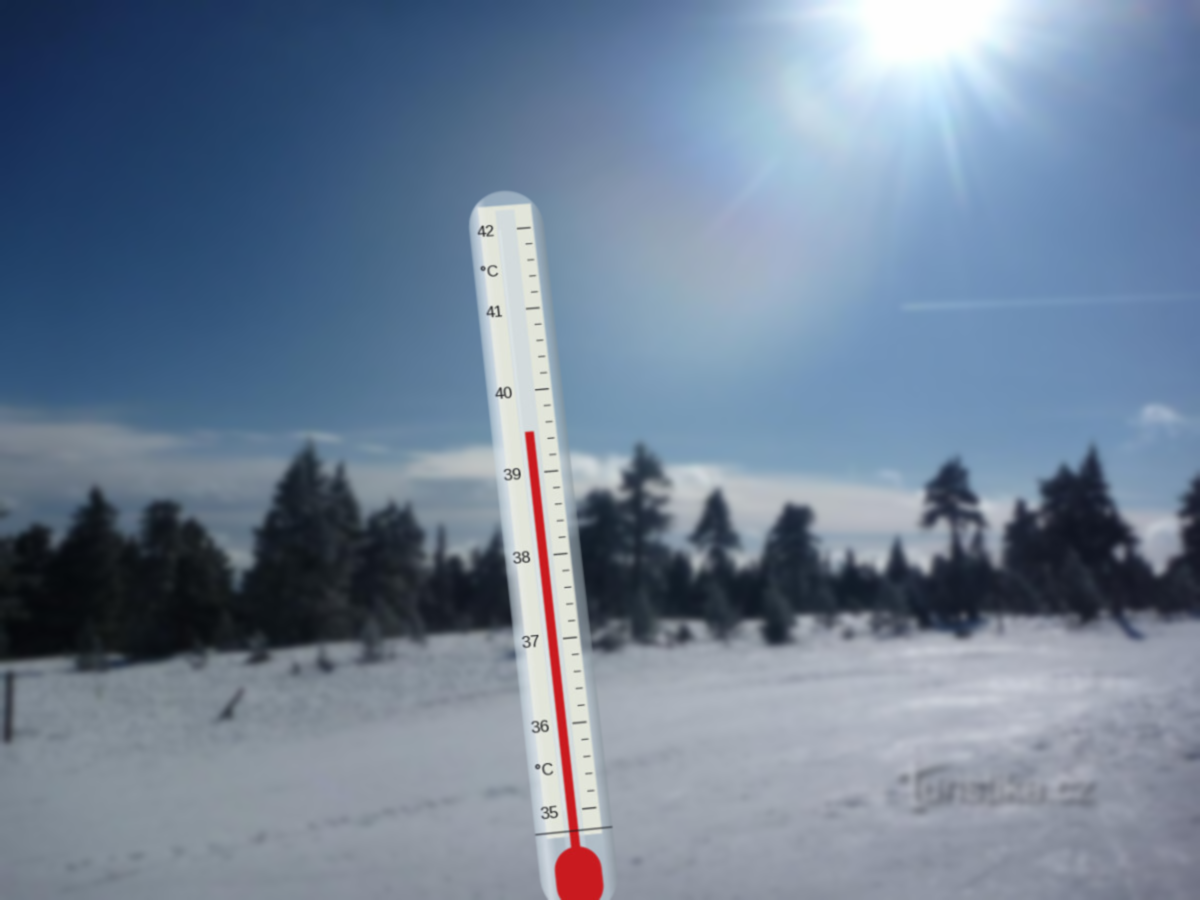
39.5 °C
